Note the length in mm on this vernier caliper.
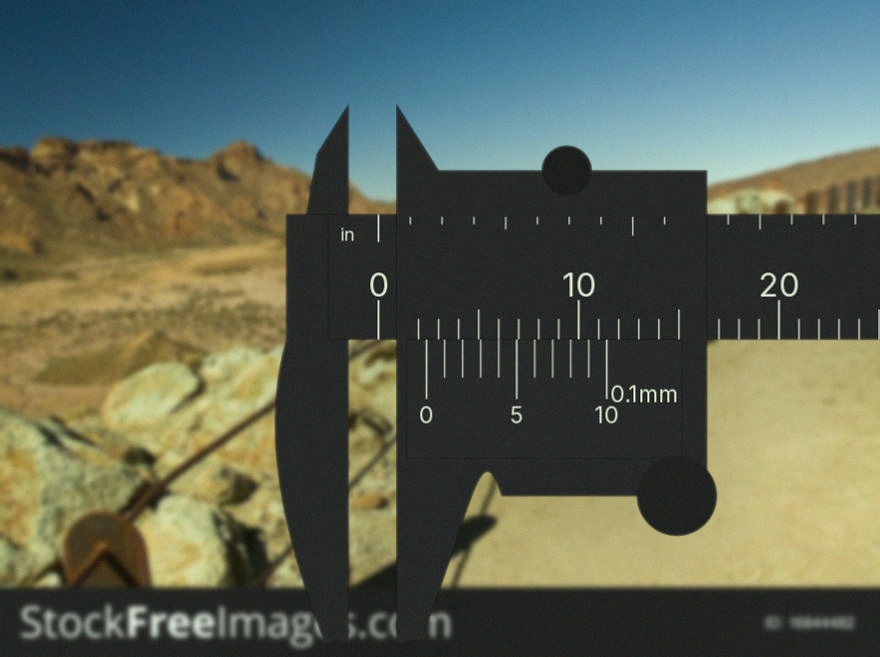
2.4 mm
